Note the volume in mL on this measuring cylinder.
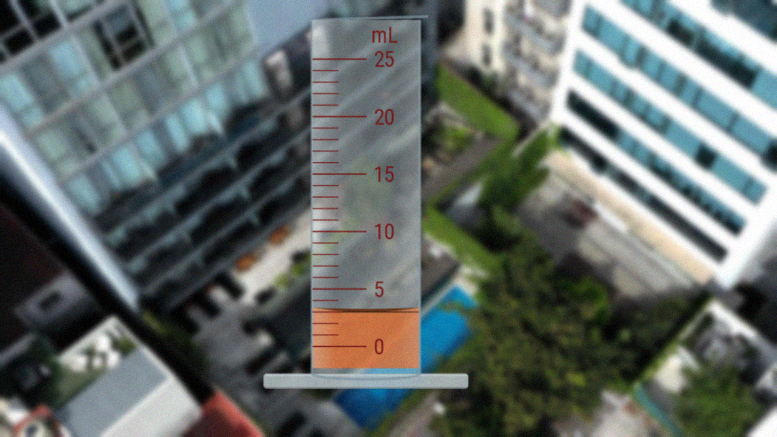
3 mL
